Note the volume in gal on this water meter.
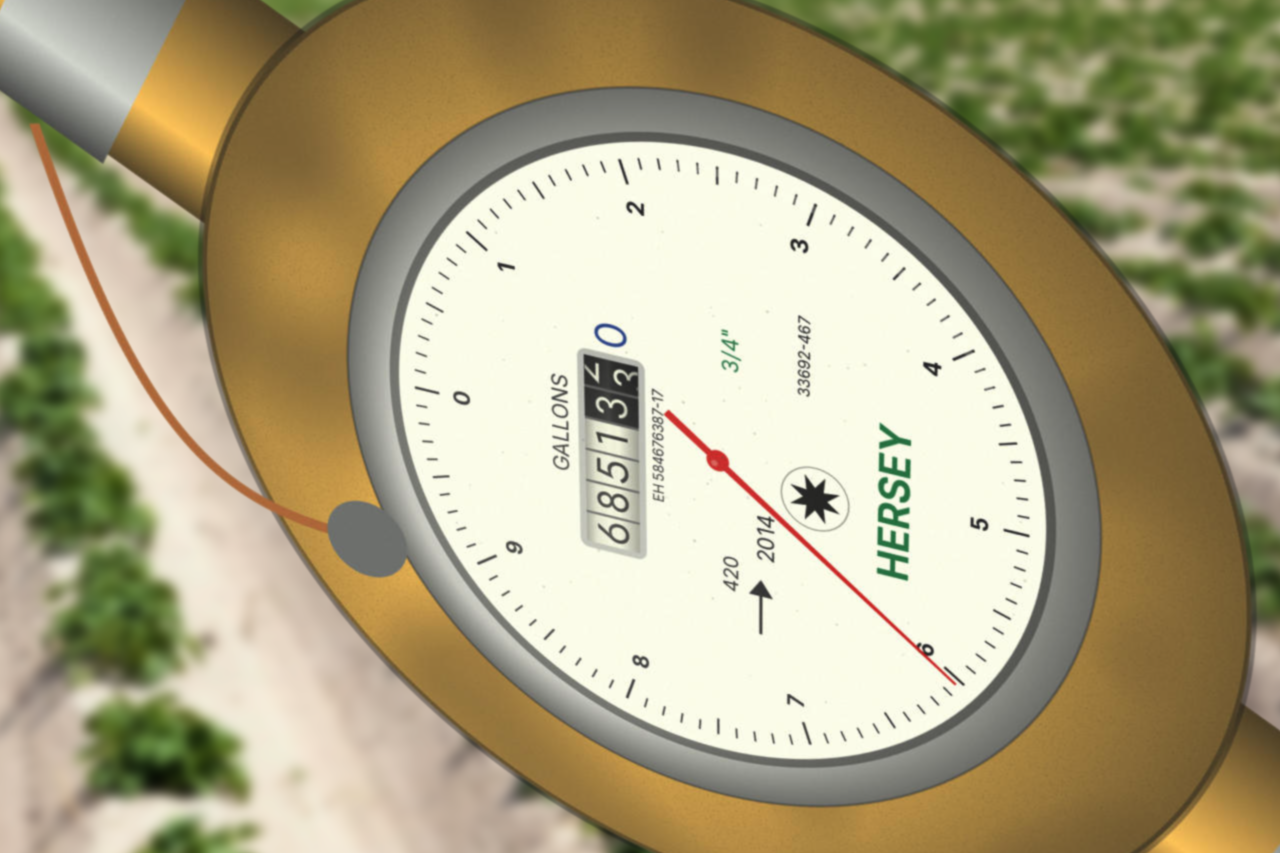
6851326.0 gal
